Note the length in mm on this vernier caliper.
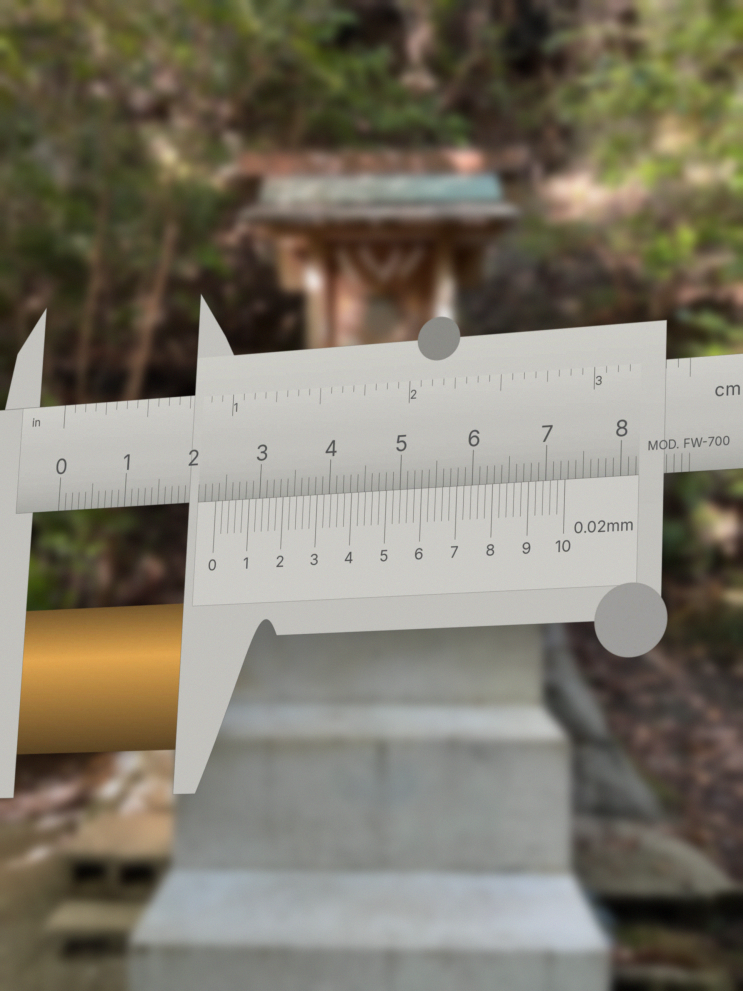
23.6 mm
